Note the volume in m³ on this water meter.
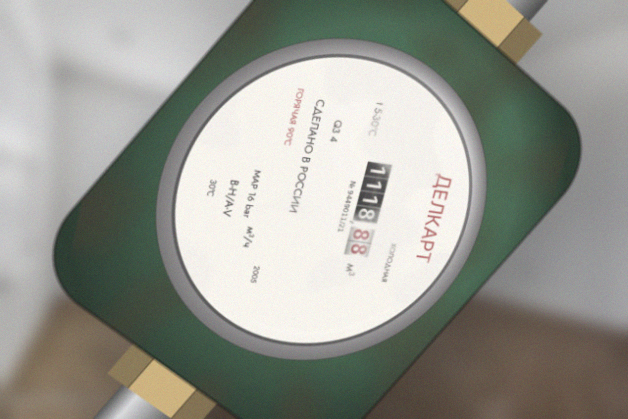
1118.88 m³
